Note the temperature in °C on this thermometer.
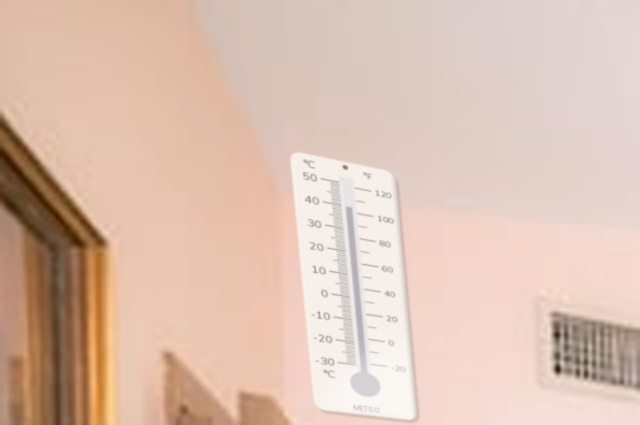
40 °C
